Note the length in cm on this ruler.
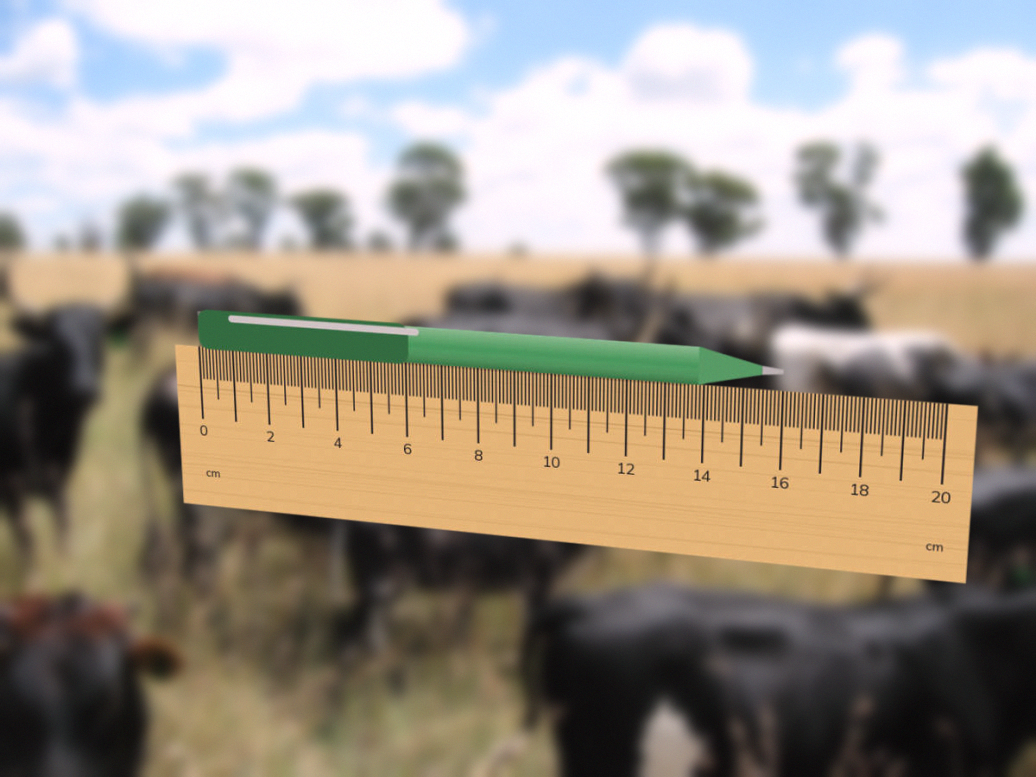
16 cm
